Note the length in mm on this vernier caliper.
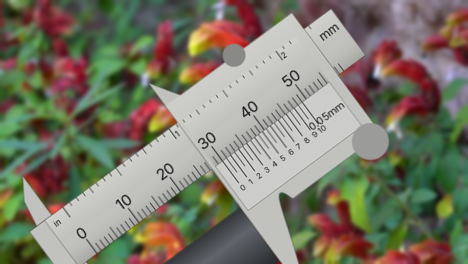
30.0 mm
